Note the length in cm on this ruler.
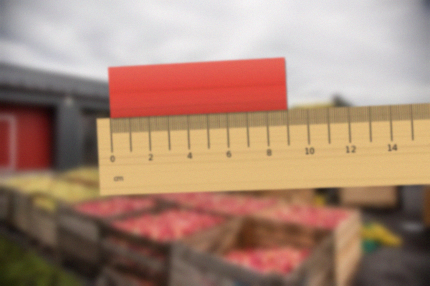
9 cm
